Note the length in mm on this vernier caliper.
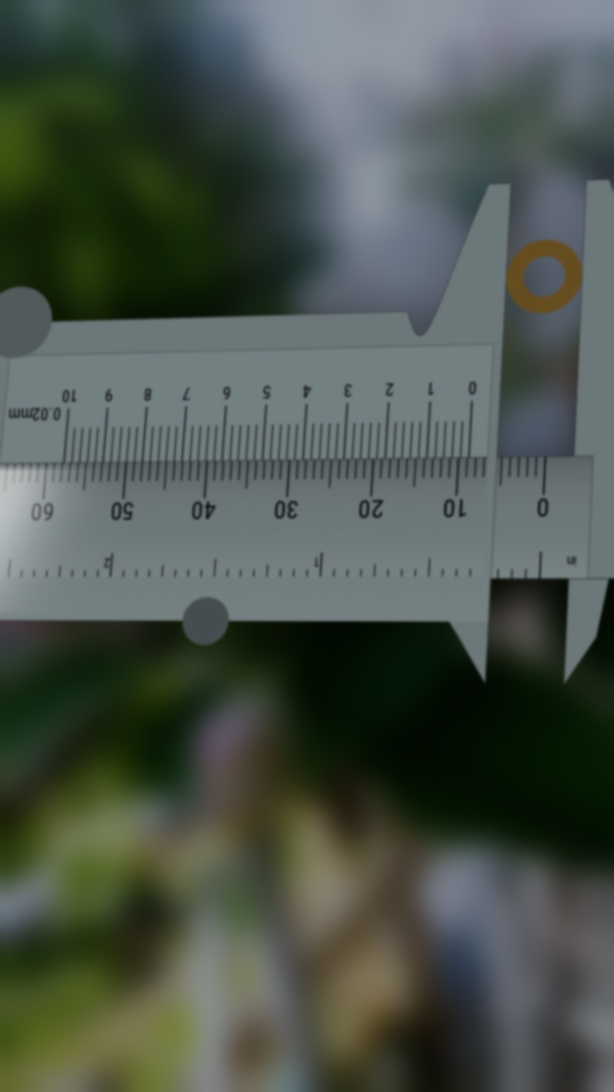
8.8 mm
